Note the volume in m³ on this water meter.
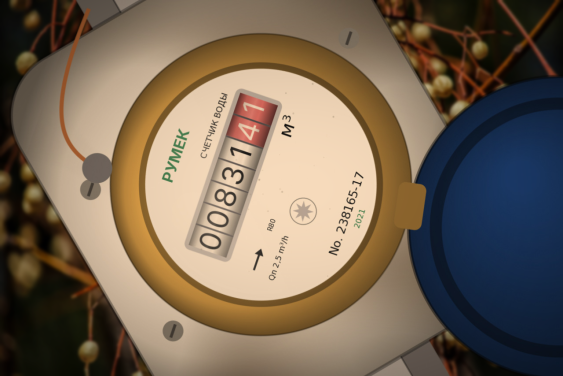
831.41 m³
